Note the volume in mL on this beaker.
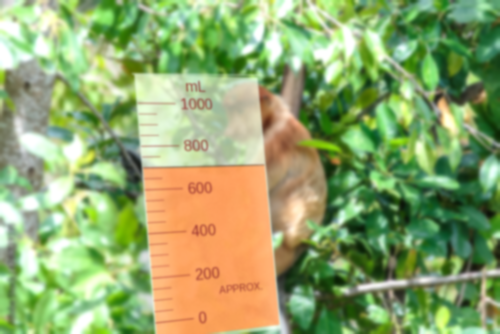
700 mL
